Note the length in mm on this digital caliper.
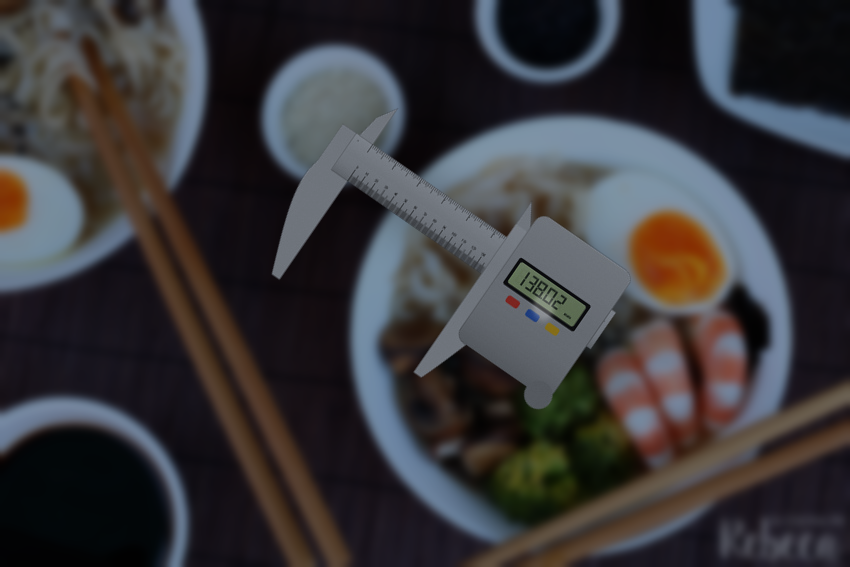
138.02 mm
